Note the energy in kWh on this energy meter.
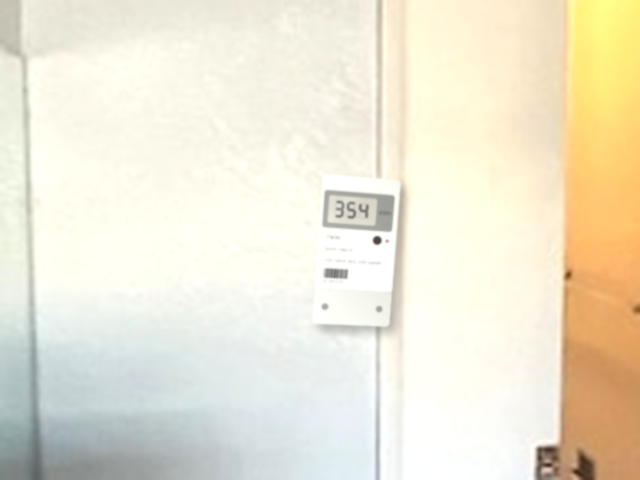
354 kWh
